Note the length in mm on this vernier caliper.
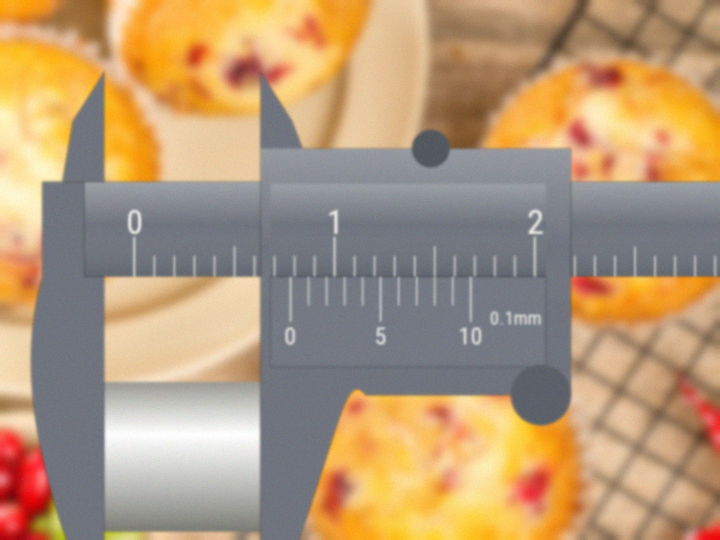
7.8 mm
